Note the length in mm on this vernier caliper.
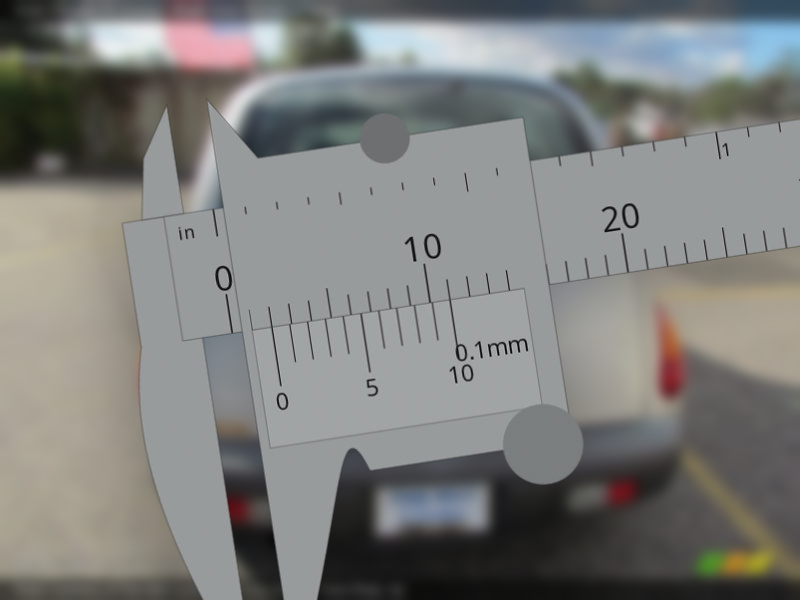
2.0 mm
